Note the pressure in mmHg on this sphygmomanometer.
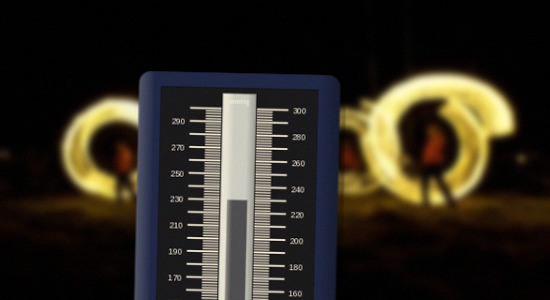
230 mmHg
